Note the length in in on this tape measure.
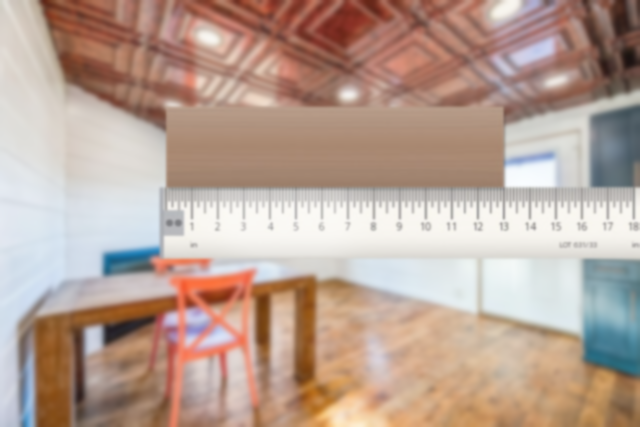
13 in
